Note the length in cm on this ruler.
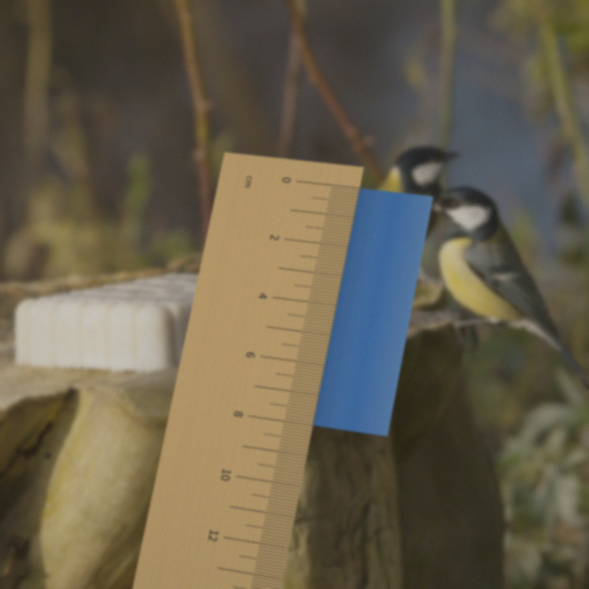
8 cm
